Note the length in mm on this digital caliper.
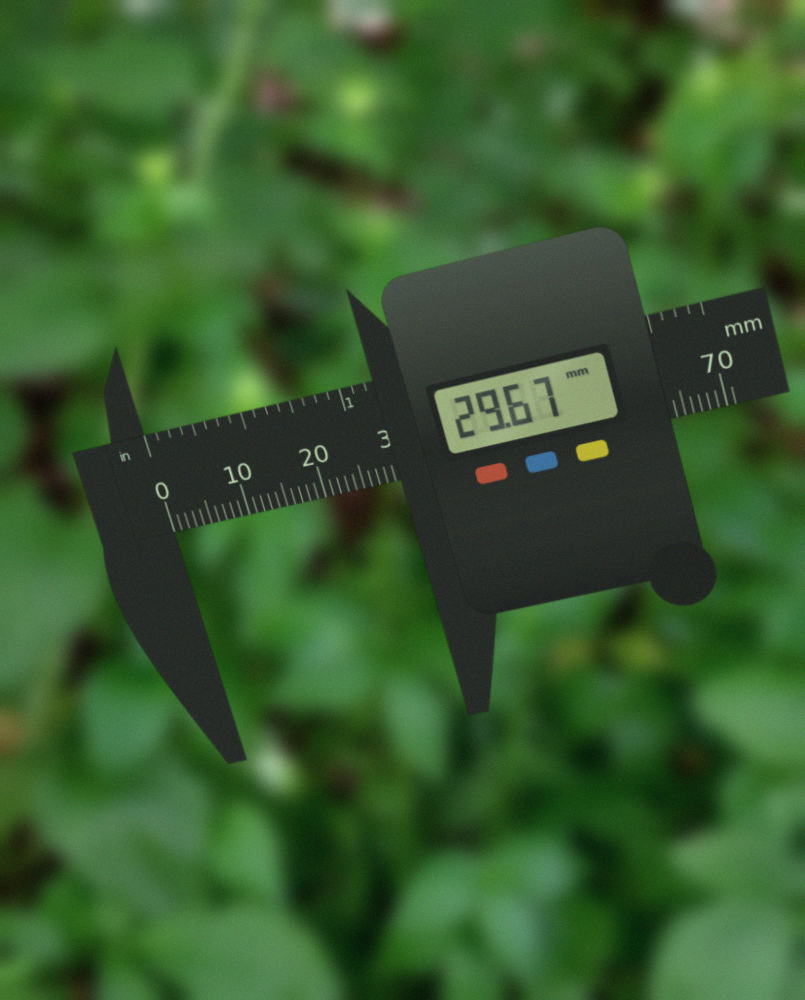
29.67 mm
